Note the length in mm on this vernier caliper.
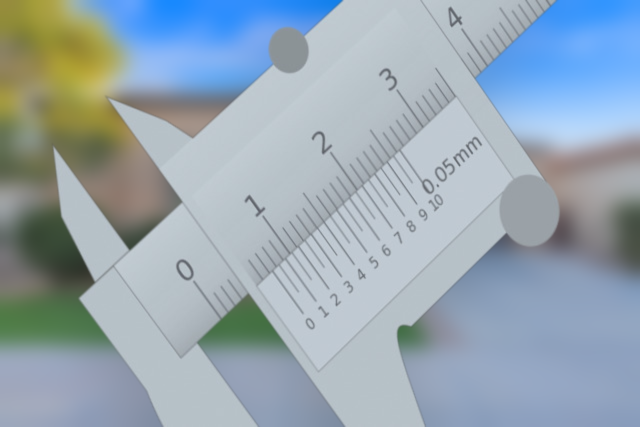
7.4 mm
